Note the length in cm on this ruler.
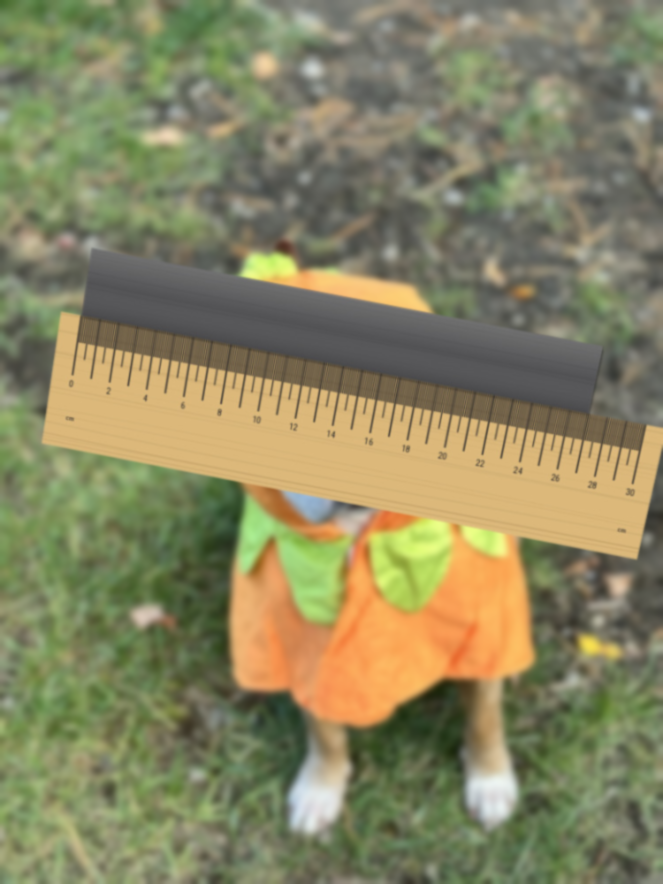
27 cm
